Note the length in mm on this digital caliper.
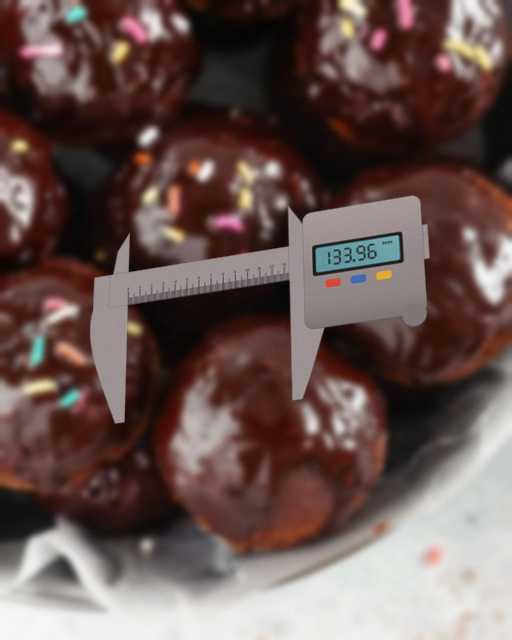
133.96 mm
